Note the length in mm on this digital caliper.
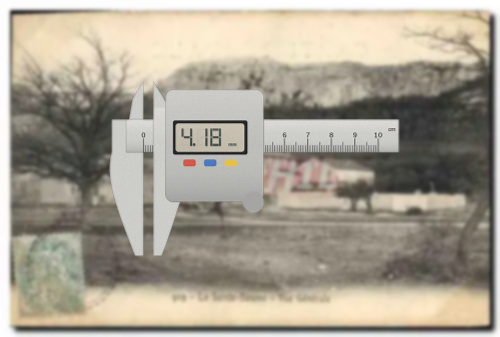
4.18 mm
